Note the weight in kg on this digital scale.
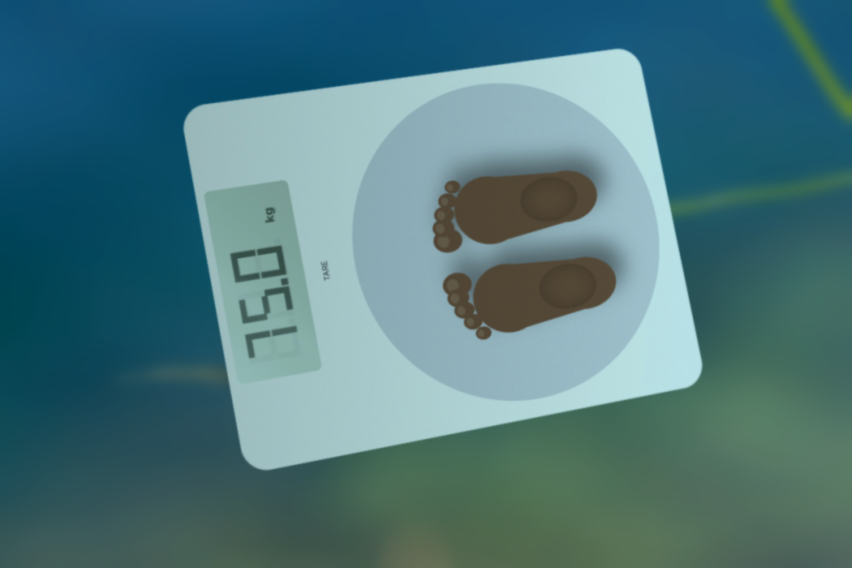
75.0 kg
